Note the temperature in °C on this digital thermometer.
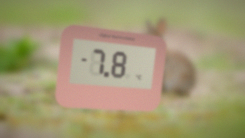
-7.8 °C
